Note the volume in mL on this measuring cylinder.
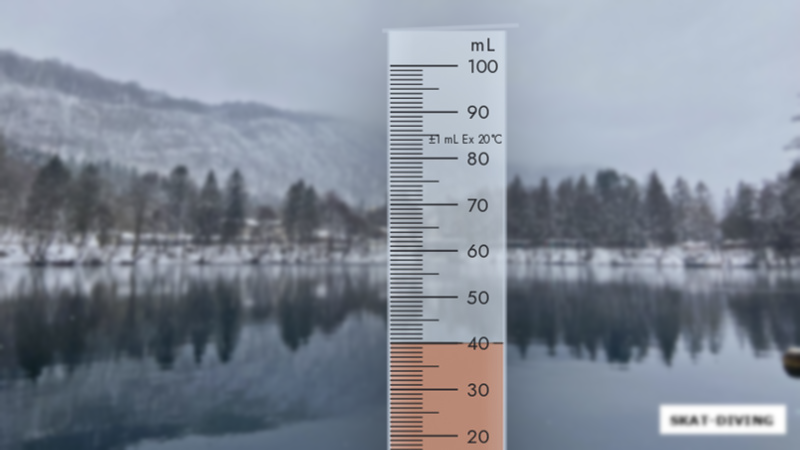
40 mL
